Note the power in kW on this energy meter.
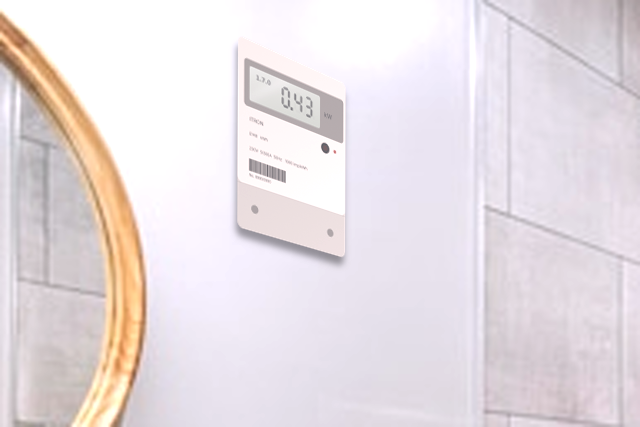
0.43 kW
